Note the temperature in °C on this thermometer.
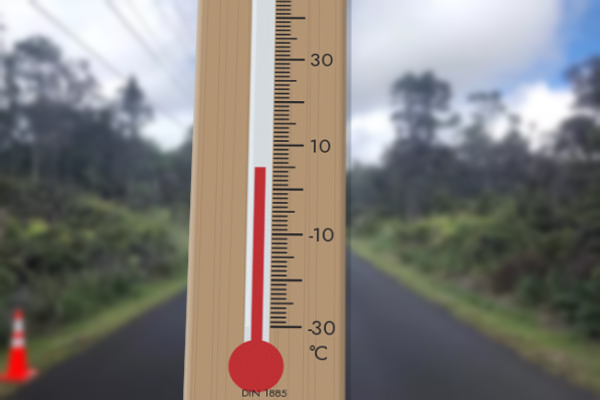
5 °C
